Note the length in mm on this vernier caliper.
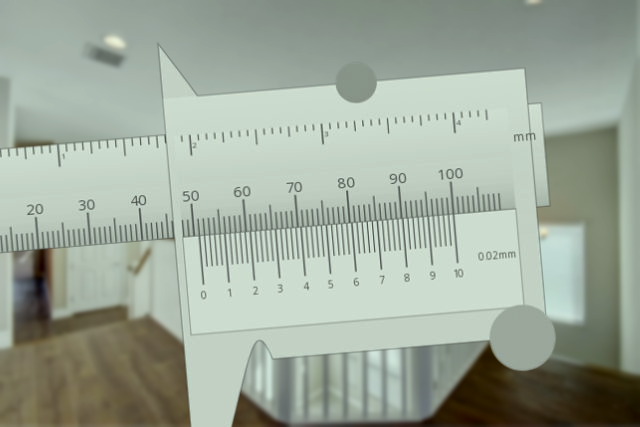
51.0 mm
